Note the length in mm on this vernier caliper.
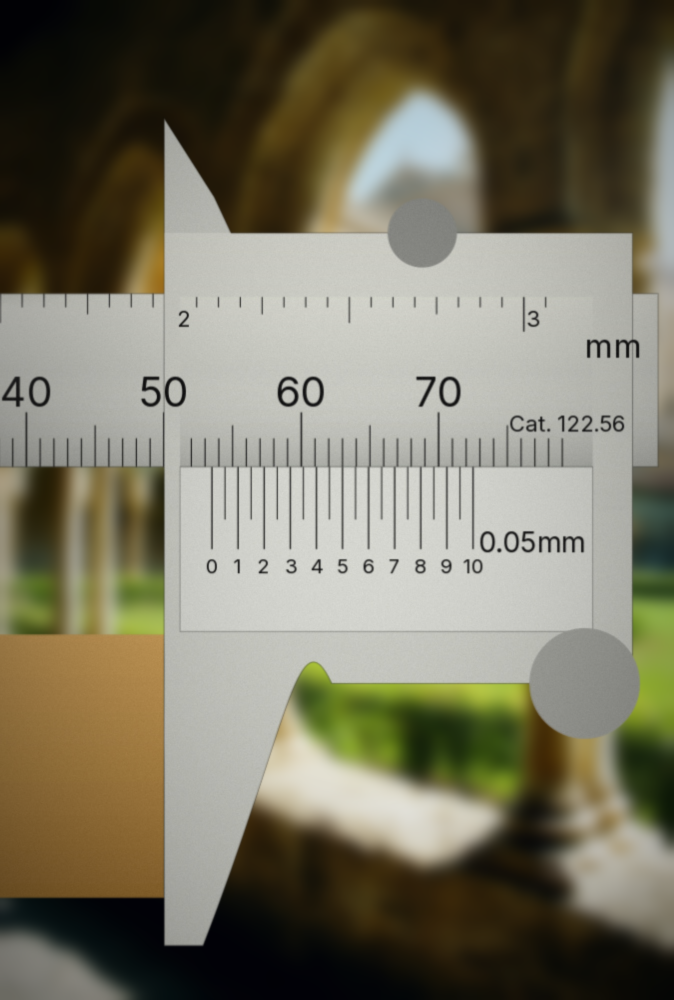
53.5 mm
